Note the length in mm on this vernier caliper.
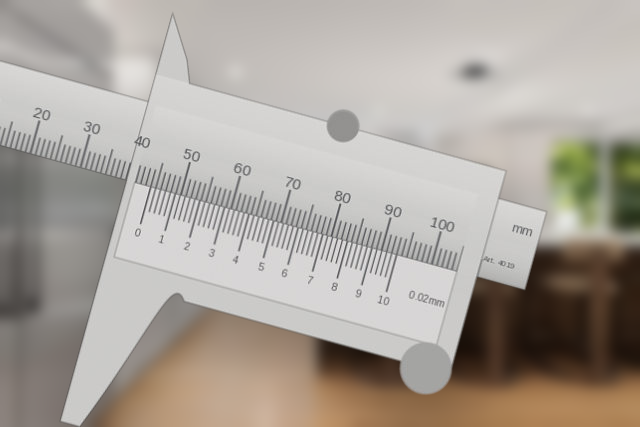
44.0 mm
